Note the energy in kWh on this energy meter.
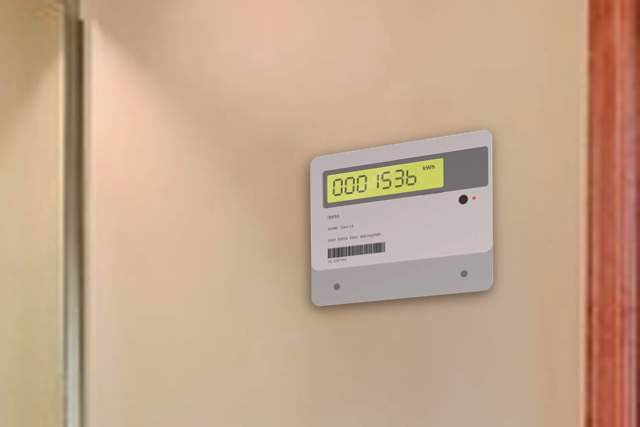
1536 kWh
